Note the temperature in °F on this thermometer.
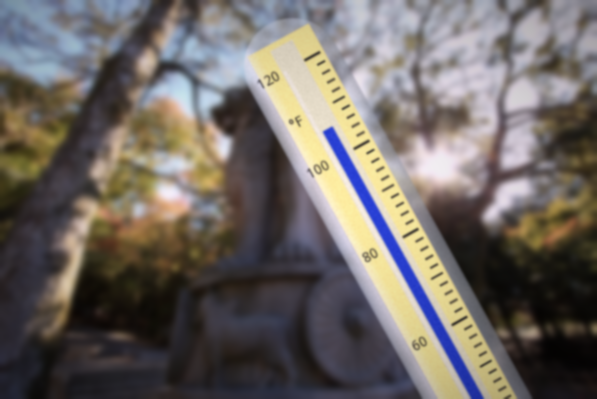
106 °F
